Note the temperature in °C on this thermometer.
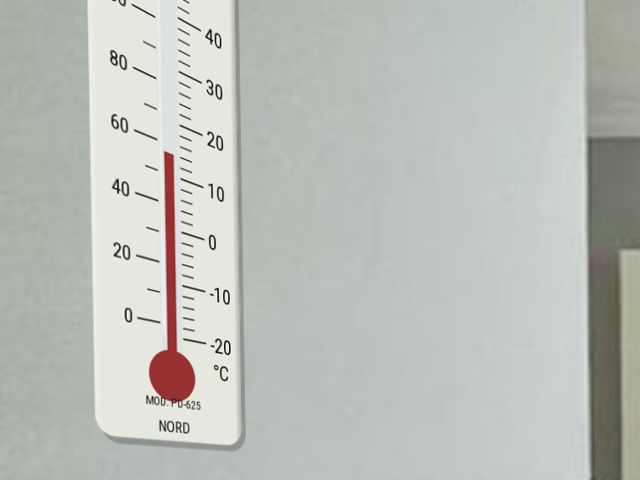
14 °C
